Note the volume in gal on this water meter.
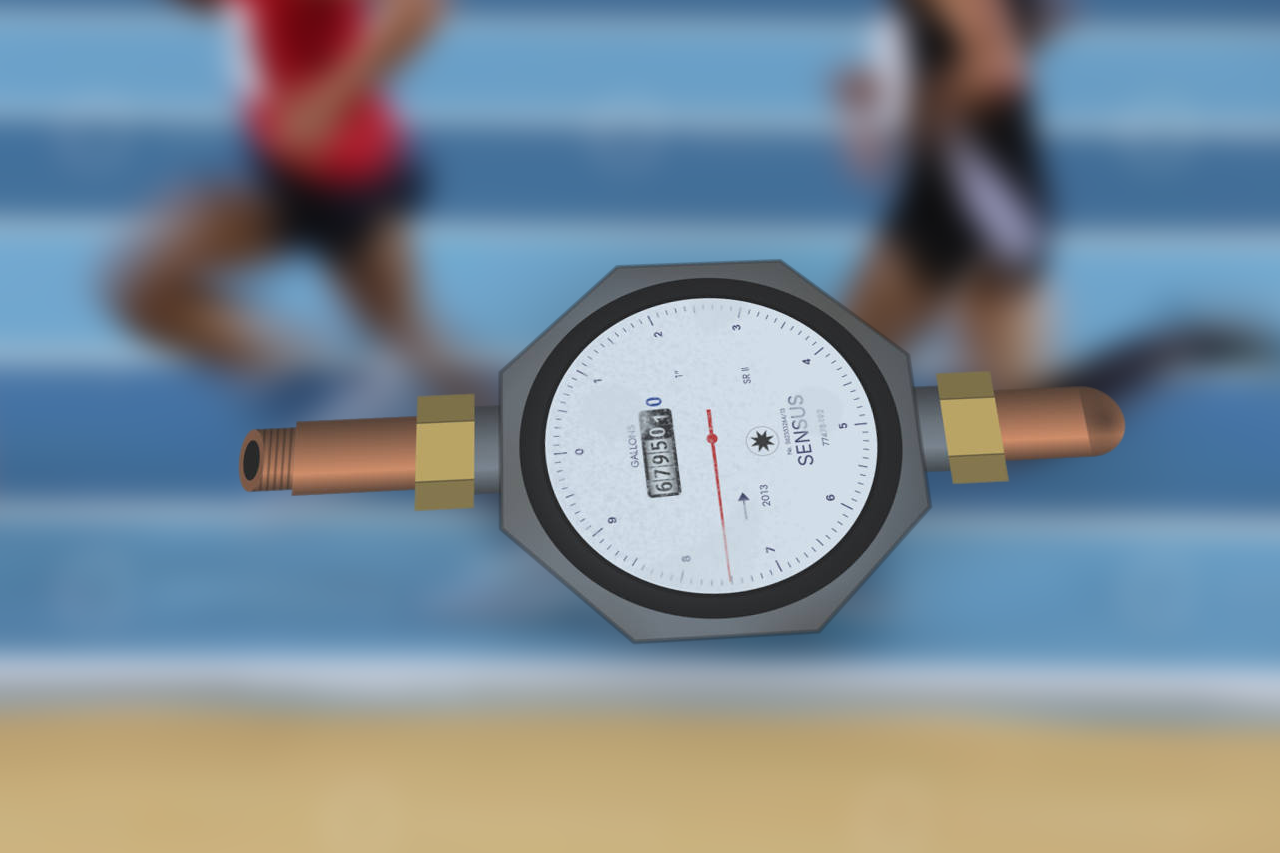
6795007.5 gal
